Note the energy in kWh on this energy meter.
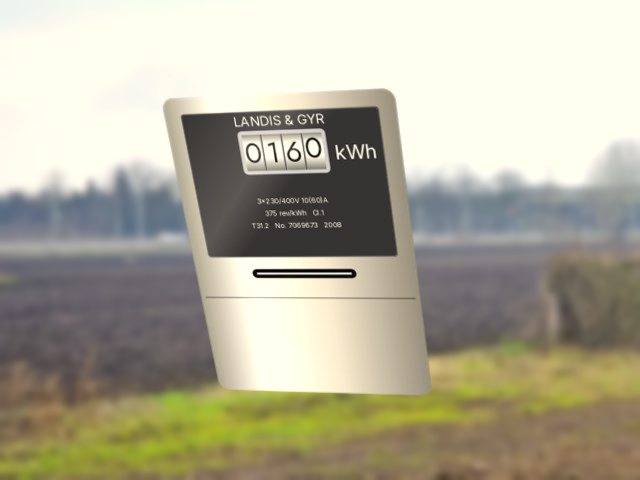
160 kWh
